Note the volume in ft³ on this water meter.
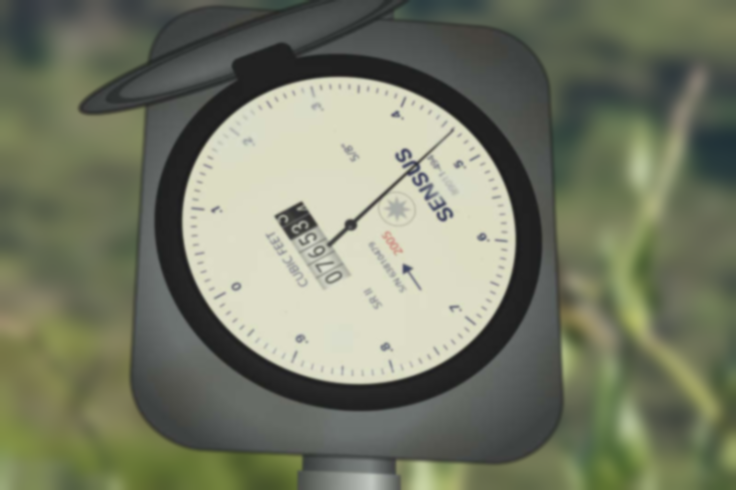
76533.46 ft³
